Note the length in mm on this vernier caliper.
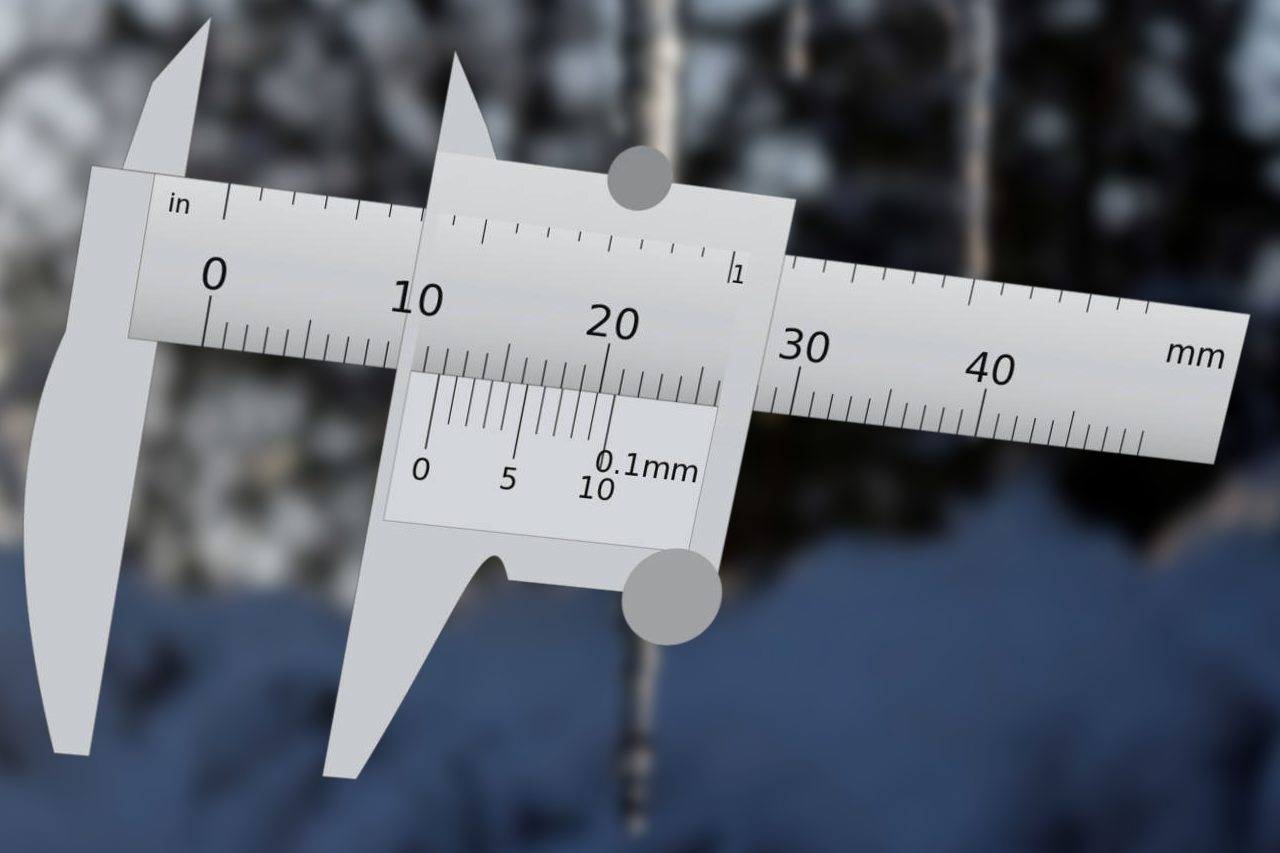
11.8 mm
